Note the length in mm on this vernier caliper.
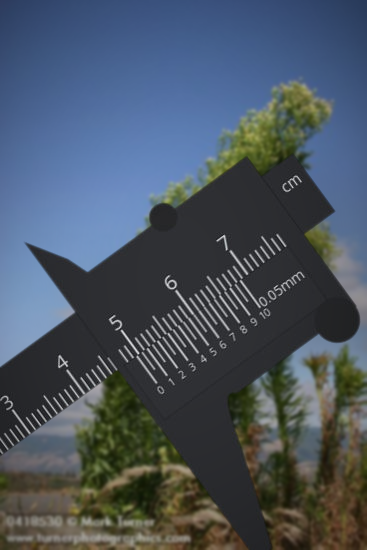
49.6 mm
